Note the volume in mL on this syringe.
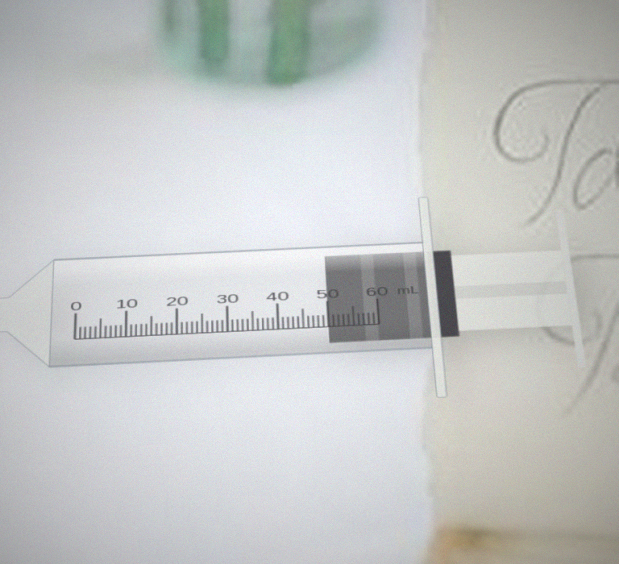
50 mL
